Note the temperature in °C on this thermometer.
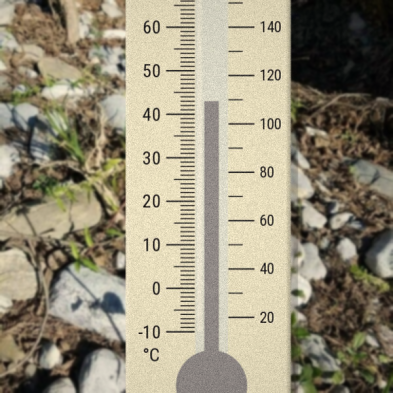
43 °C
